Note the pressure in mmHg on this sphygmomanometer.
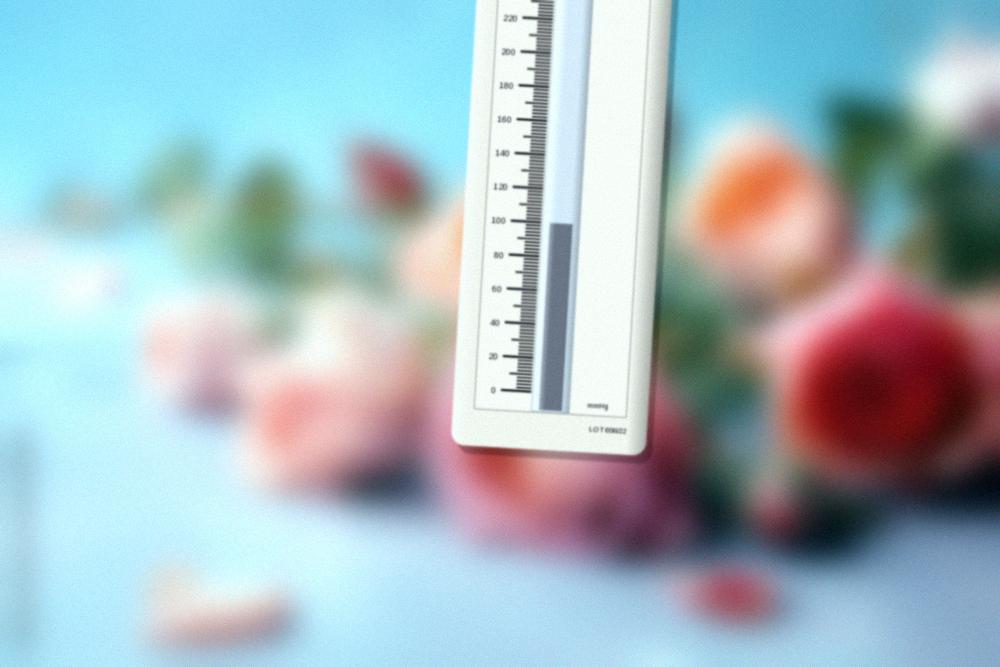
100 mmHg
